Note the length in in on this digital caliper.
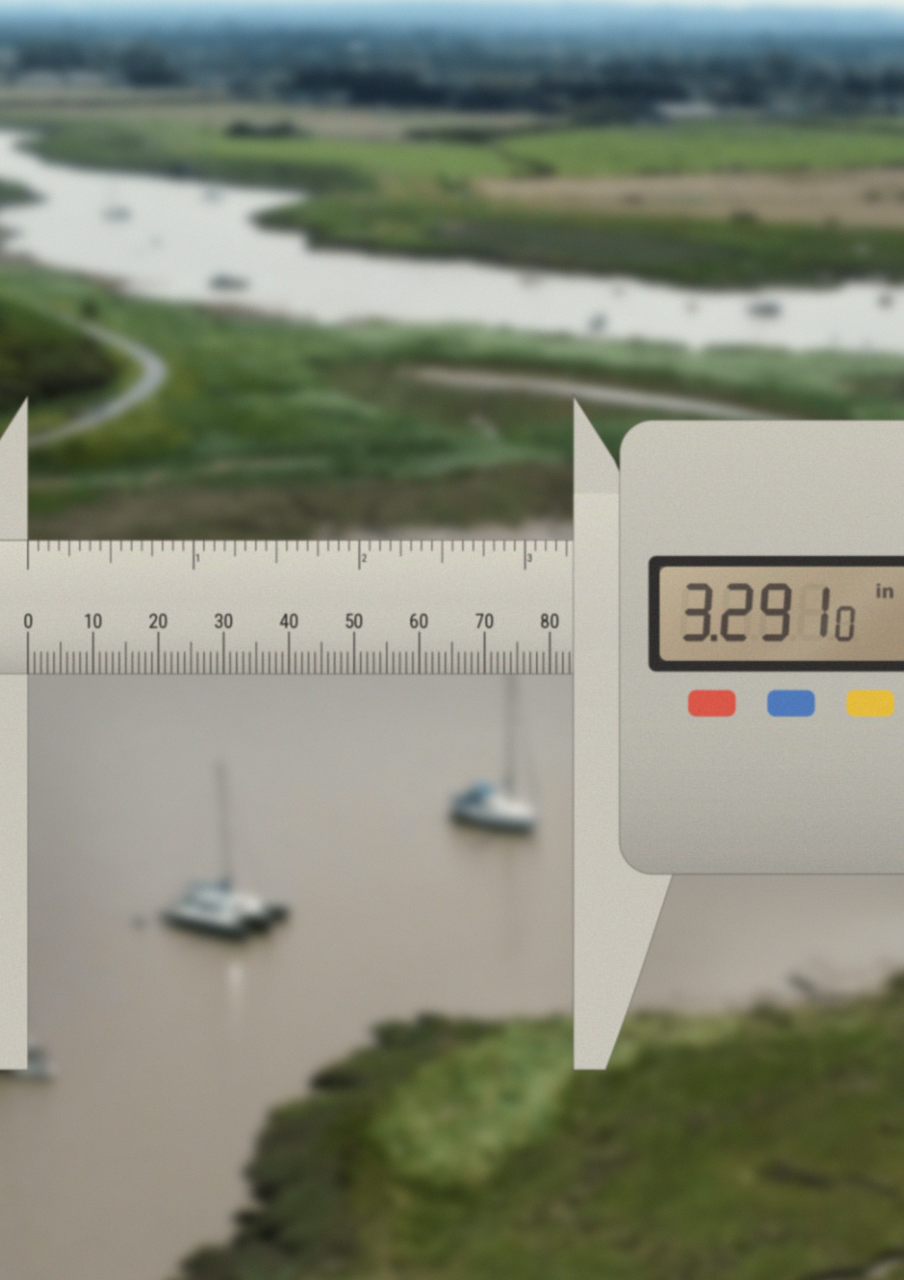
3.2910 in
